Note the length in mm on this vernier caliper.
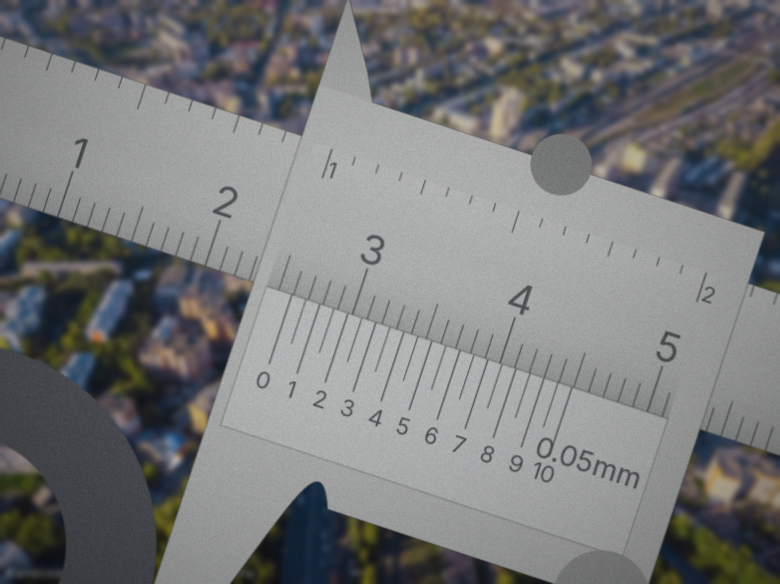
25.9 mm
